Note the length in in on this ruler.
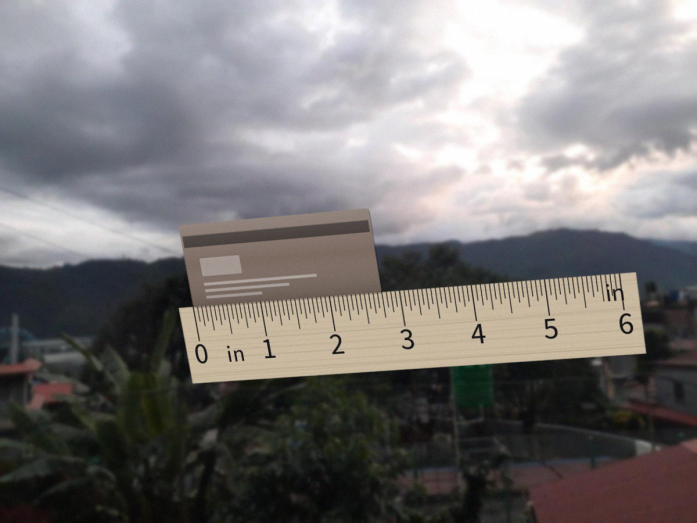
2.75 in
